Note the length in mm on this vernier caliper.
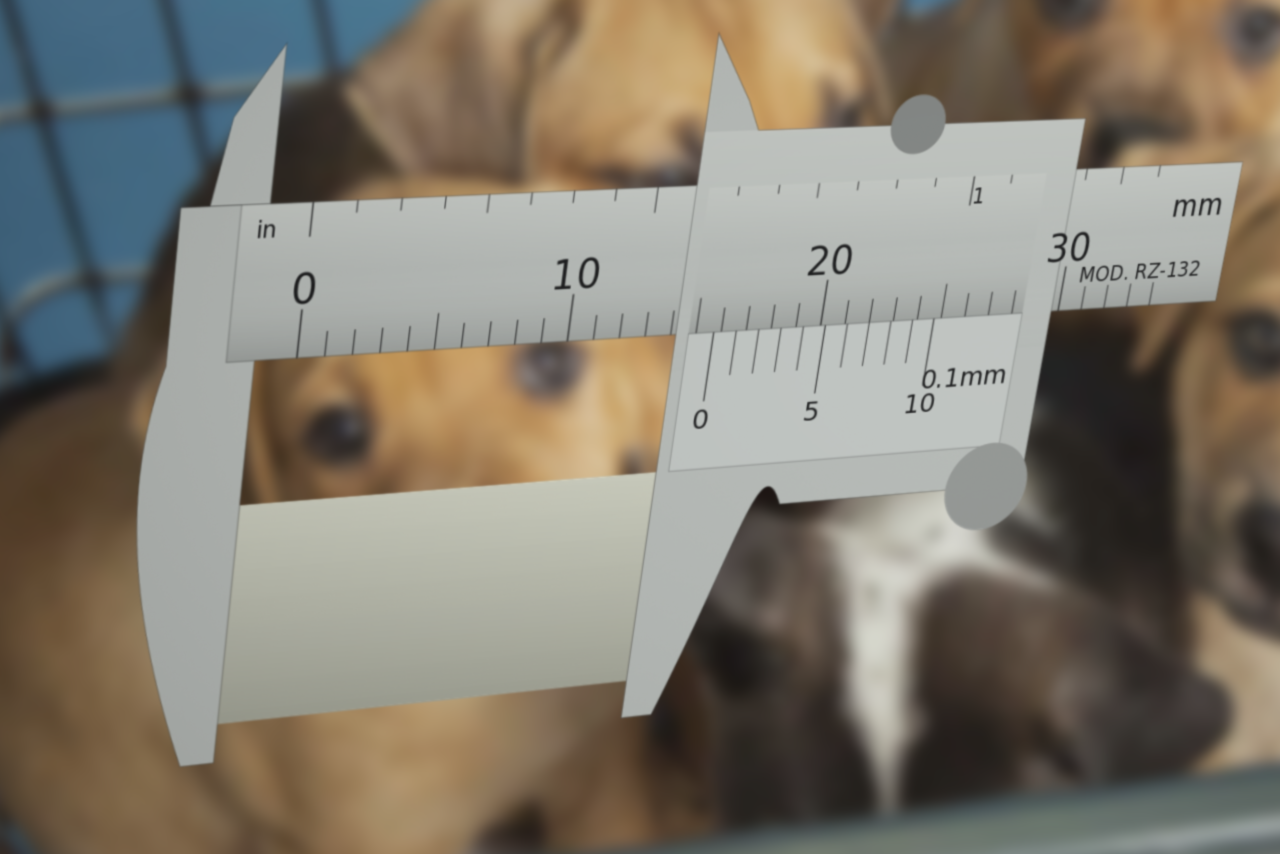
15.7 mm
